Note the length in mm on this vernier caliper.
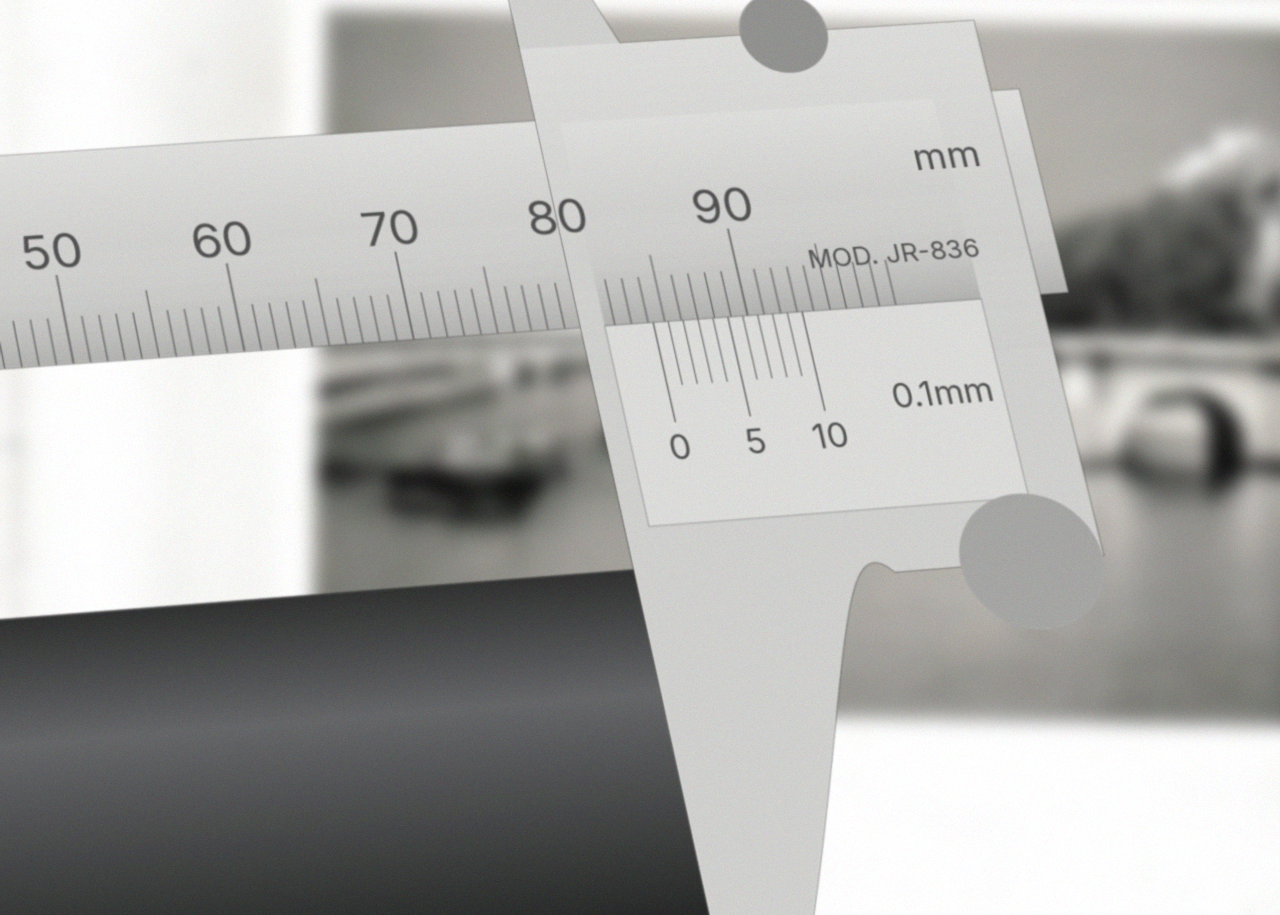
84.3 mm
